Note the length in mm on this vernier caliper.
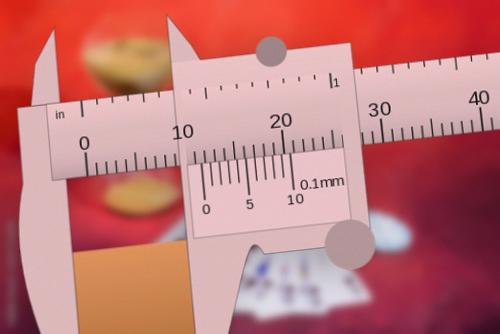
11.6 mm
